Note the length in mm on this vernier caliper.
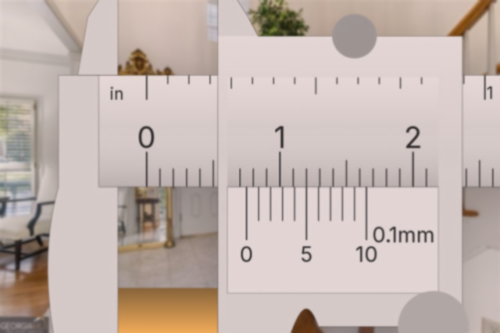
7.5 mm
